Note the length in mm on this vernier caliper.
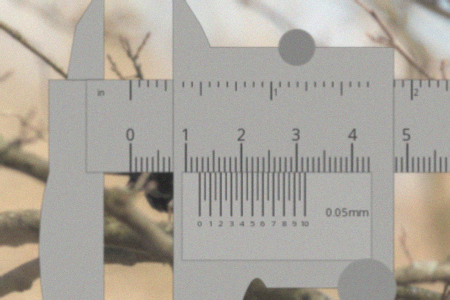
12.5 mm
